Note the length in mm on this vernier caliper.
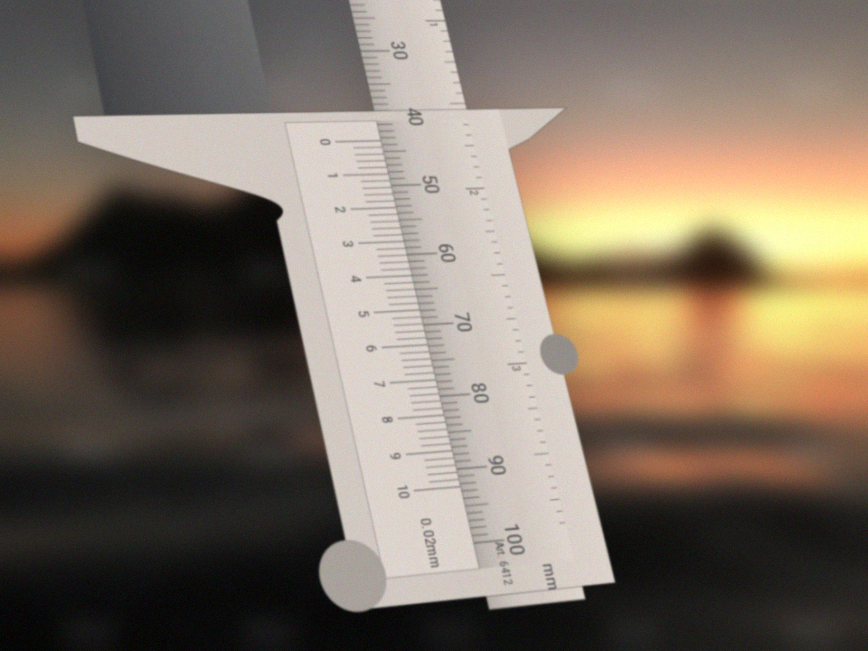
43.4 mm
